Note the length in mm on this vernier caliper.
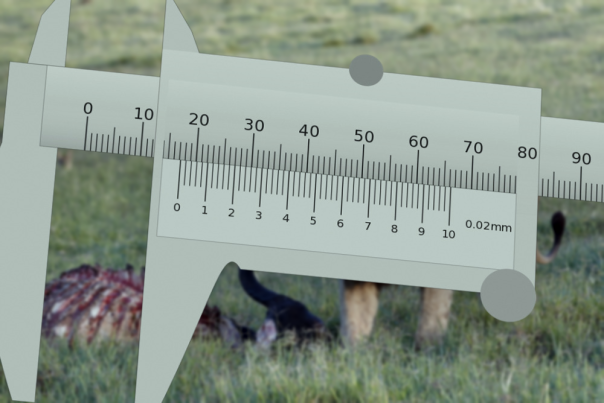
17.2 mm
